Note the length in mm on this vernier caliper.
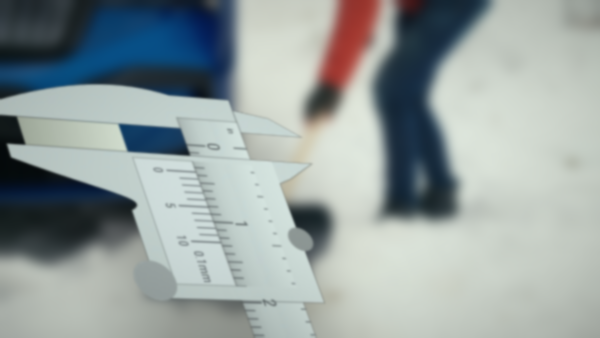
3.6 mm
